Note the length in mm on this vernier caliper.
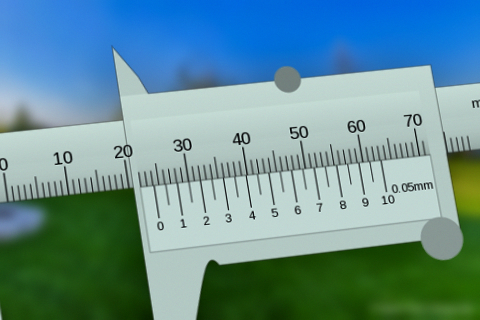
24.2 mm
